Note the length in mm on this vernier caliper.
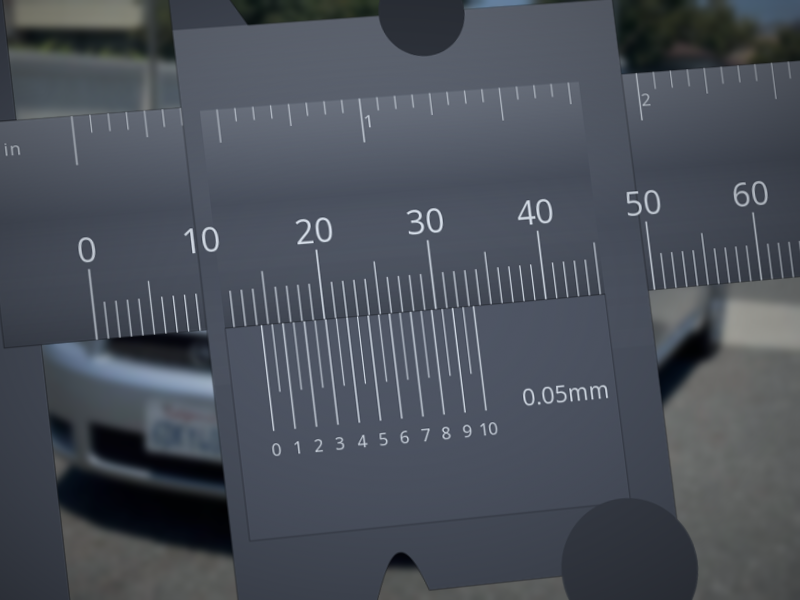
14.4 mm
